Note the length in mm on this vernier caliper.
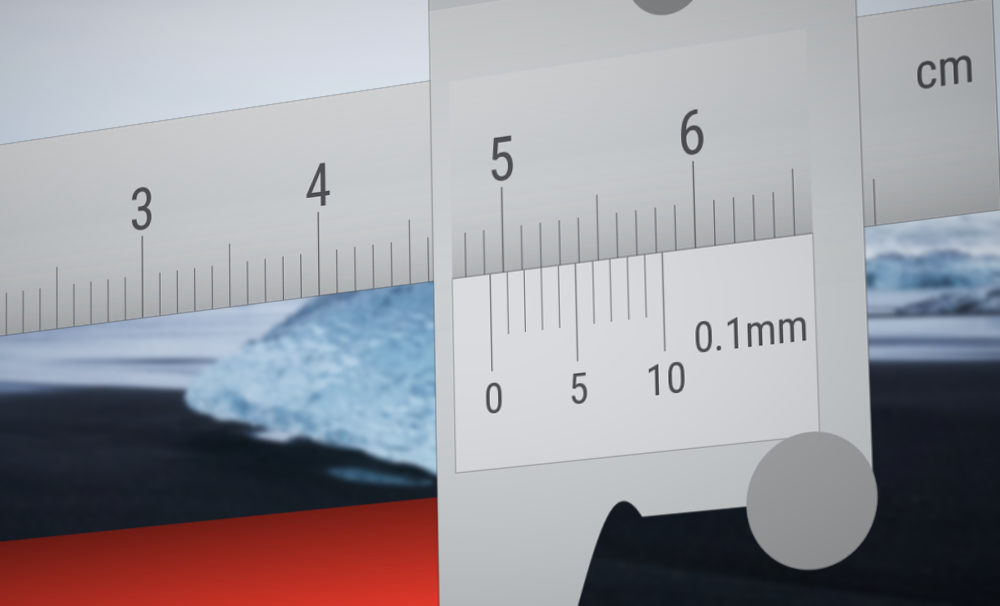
49.3 mm
